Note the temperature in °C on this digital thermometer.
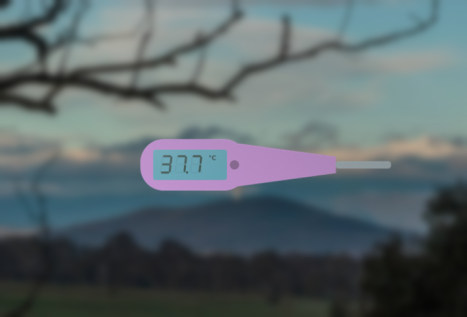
37.7 °C
